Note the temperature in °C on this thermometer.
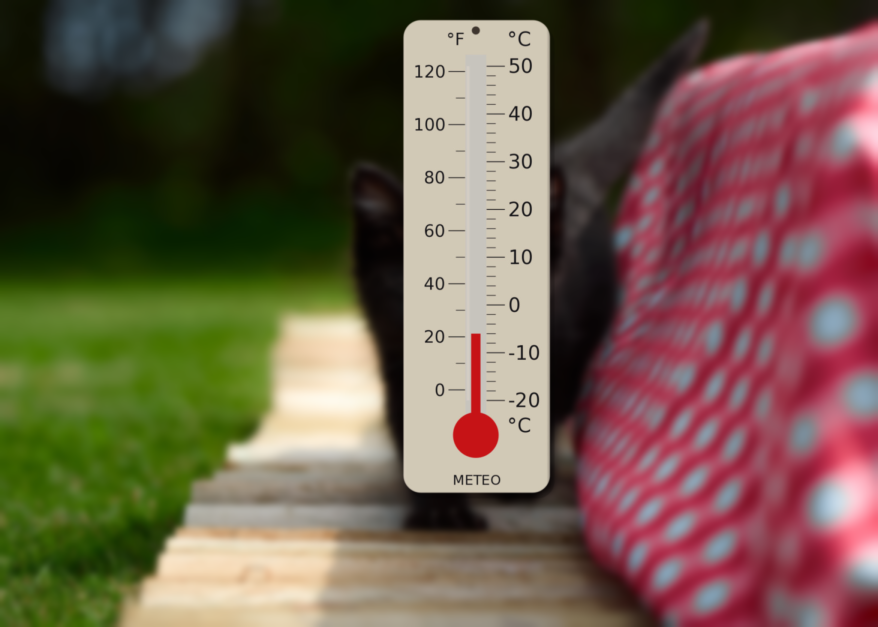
-6 °C
